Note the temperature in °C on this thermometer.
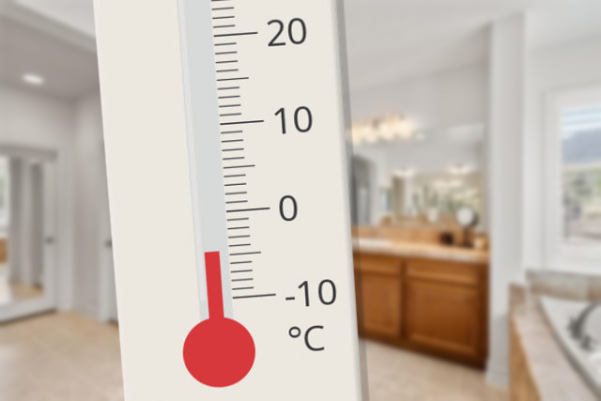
-4.5 °C
